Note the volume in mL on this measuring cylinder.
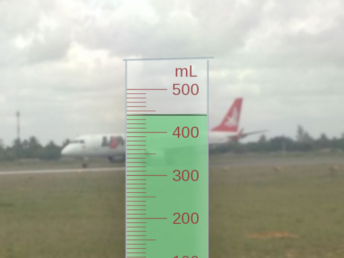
440 mL
